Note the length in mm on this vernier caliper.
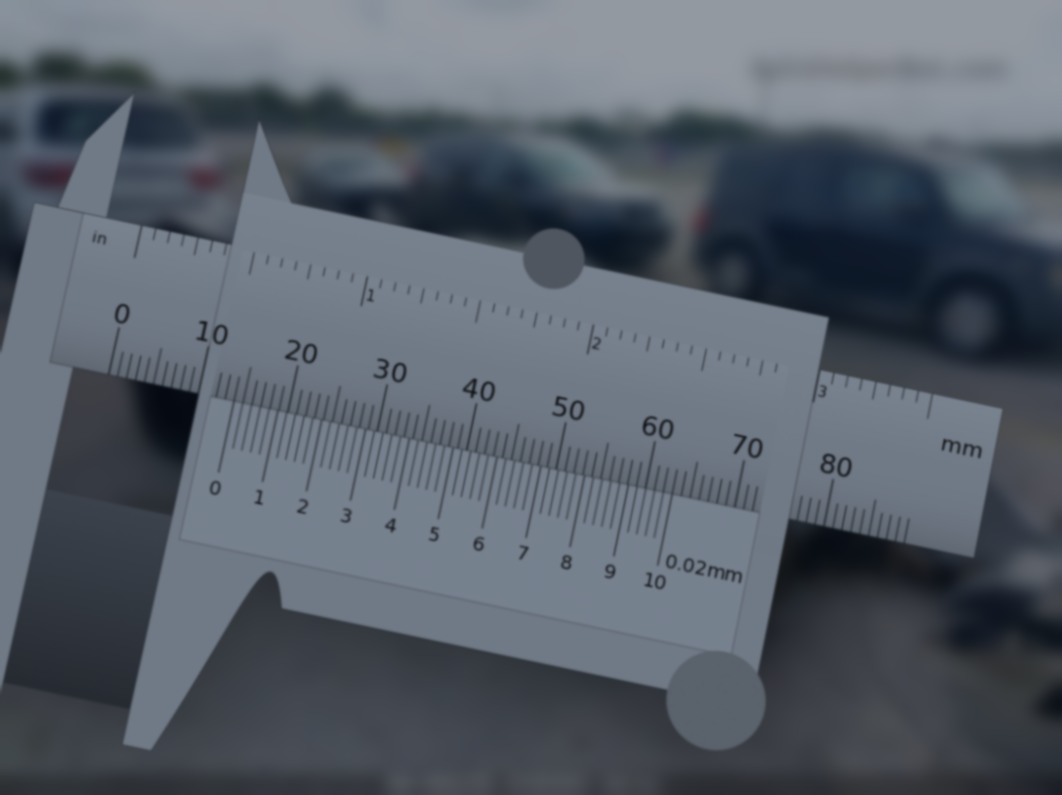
14.0 mm
